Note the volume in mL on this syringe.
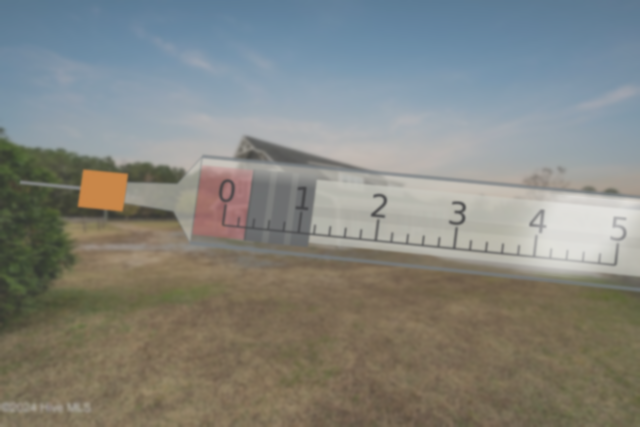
0.3 mL
